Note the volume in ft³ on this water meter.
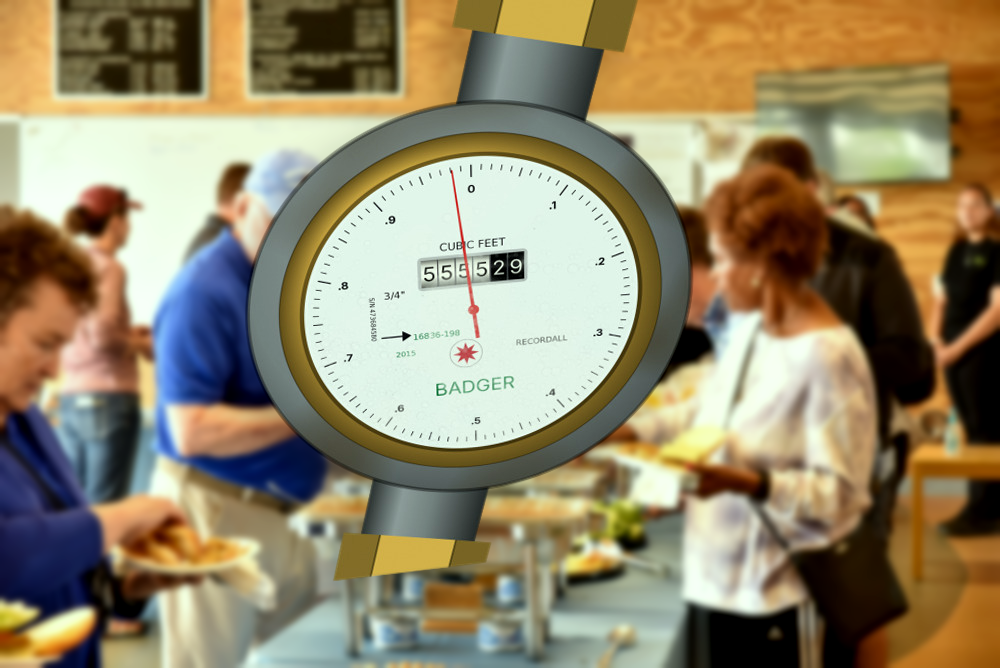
555528.98 ft³
